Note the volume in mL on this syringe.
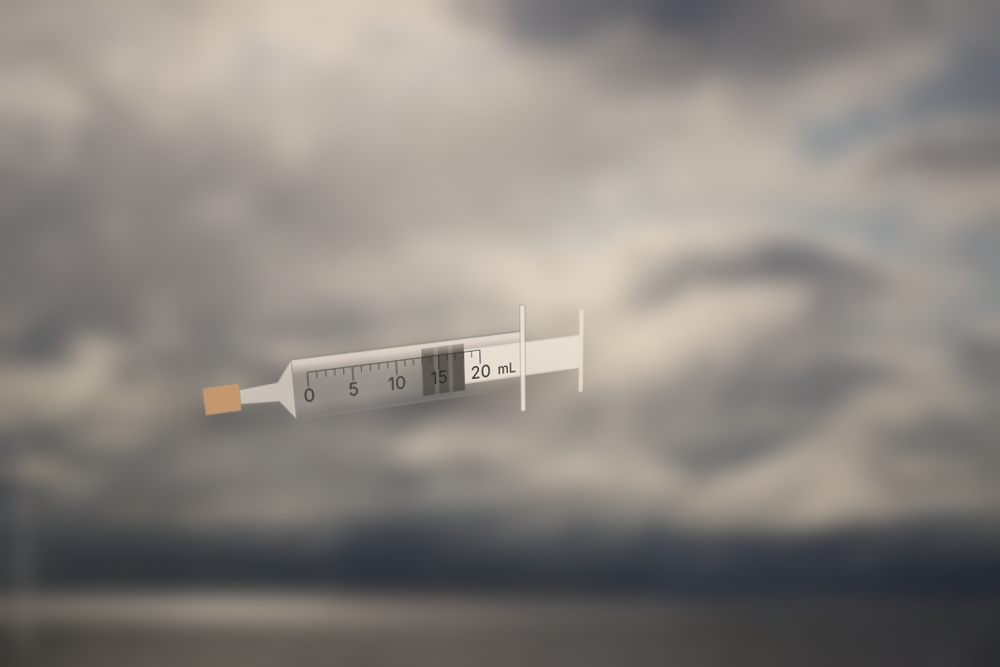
13 mL
